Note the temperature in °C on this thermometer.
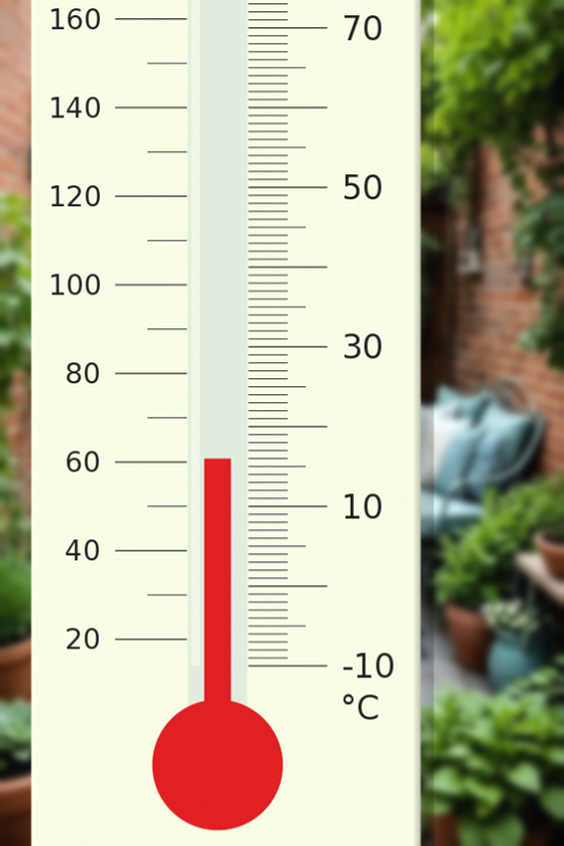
16 °C
